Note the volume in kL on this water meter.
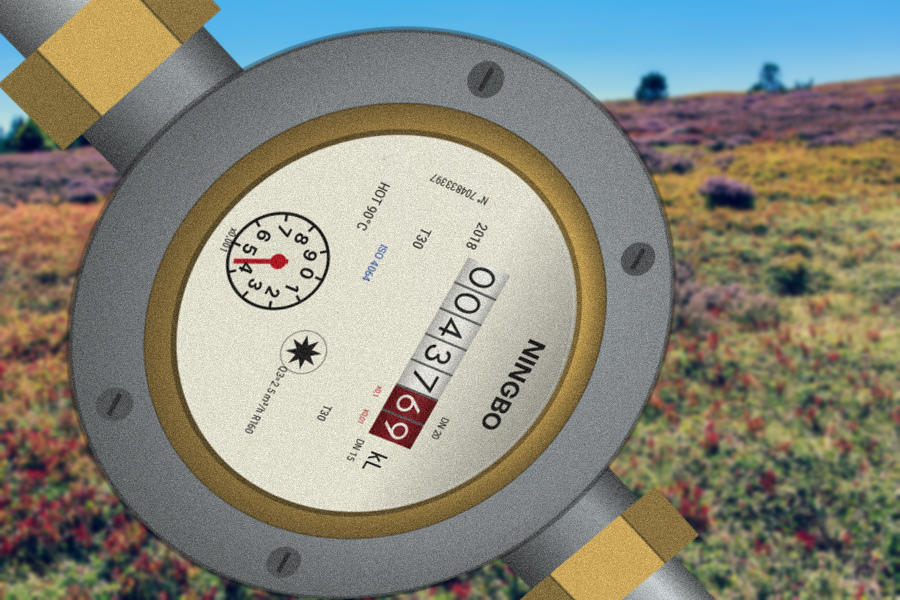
437.694 kL
